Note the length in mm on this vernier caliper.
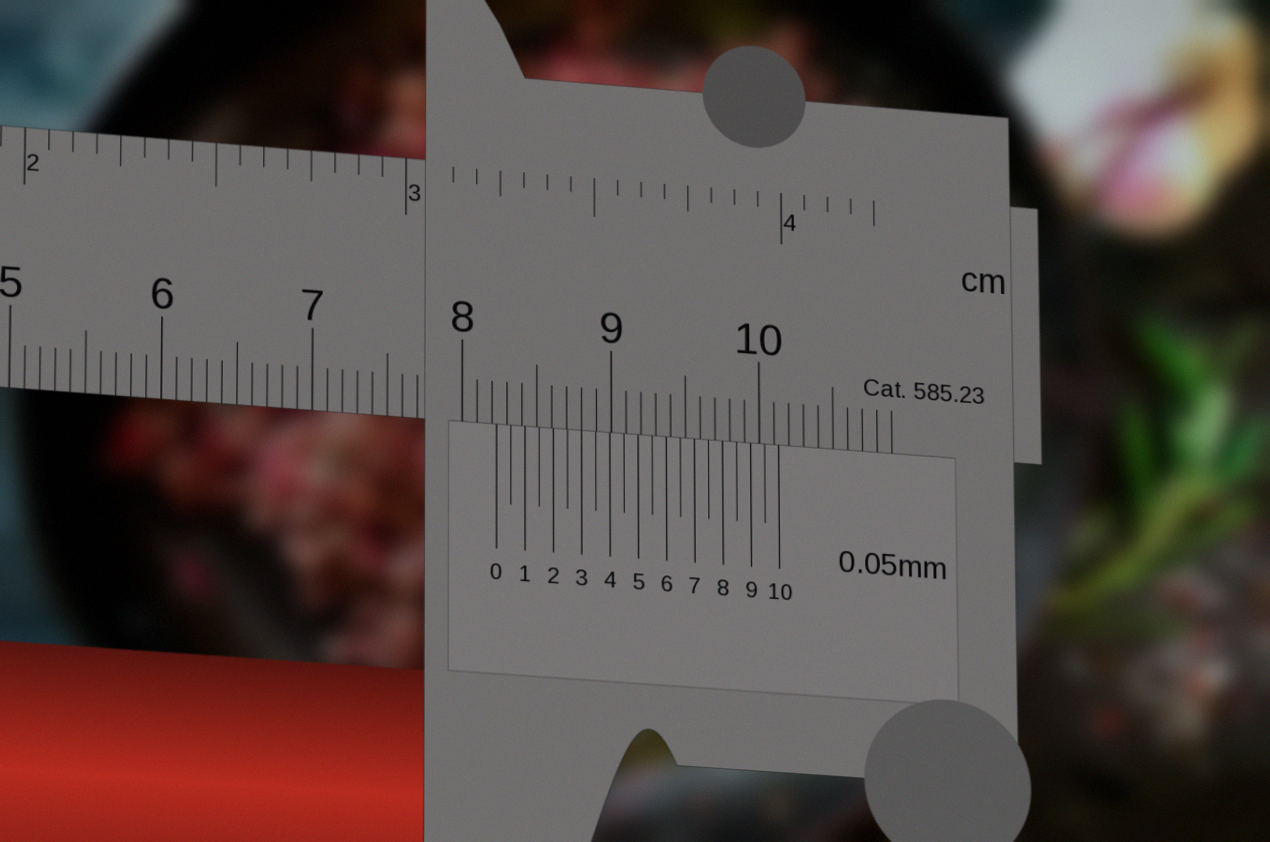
82.3 mm
